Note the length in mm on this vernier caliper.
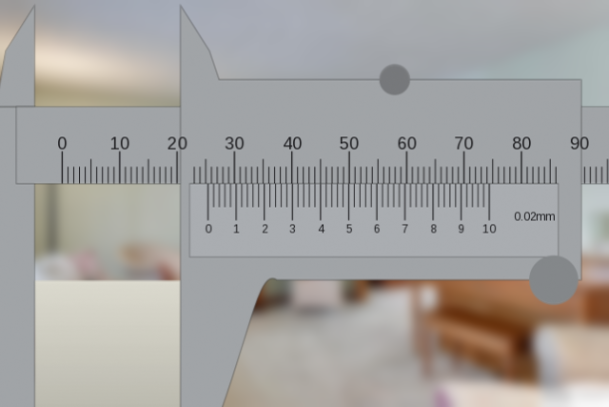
25.4 mm
